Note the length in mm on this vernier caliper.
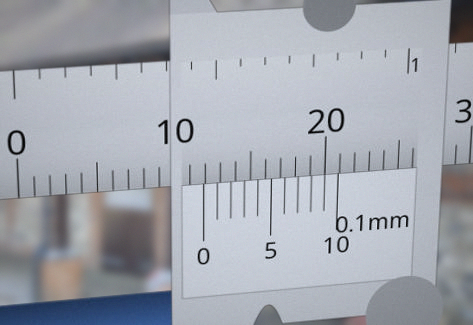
11.9 mm
